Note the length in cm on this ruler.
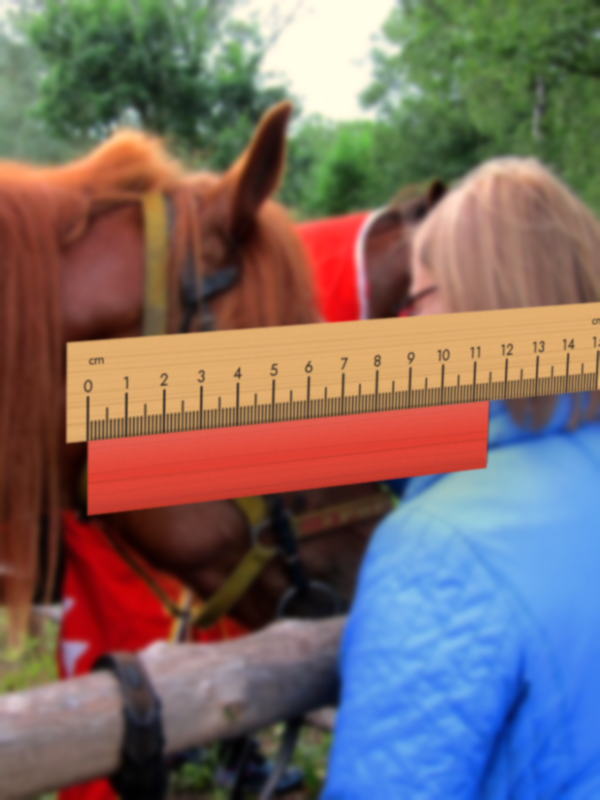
11.5 cm
